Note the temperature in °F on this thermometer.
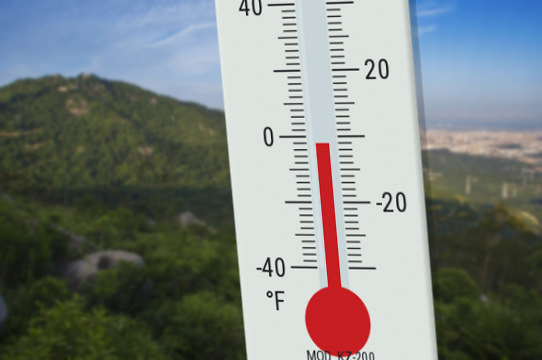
-2 °F
